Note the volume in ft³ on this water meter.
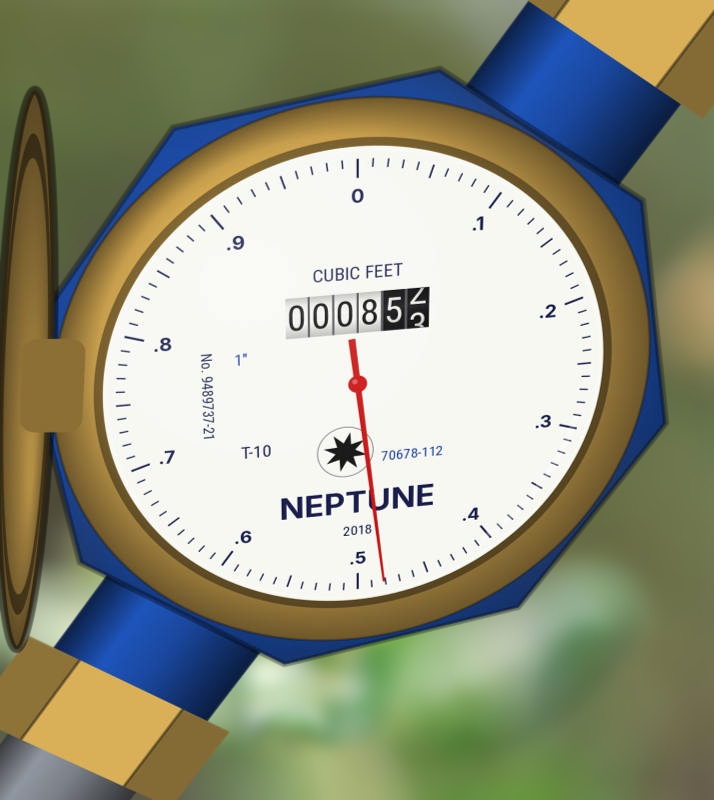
852.48 ft³
